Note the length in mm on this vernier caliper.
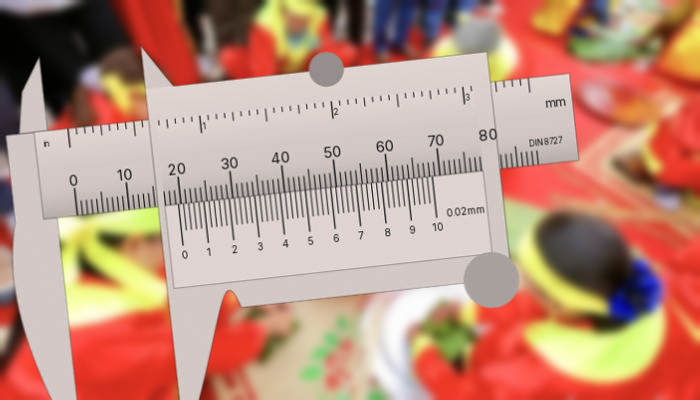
19.5 mm
